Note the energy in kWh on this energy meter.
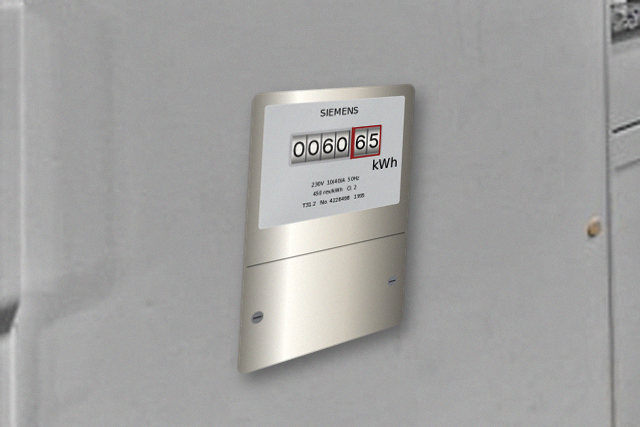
60.65 kWh
